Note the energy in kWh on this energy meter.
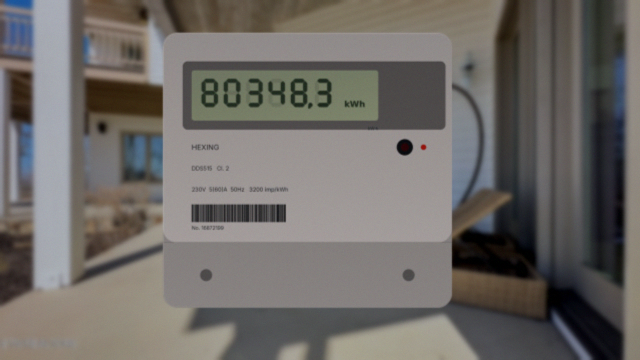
80348.3 kWh
